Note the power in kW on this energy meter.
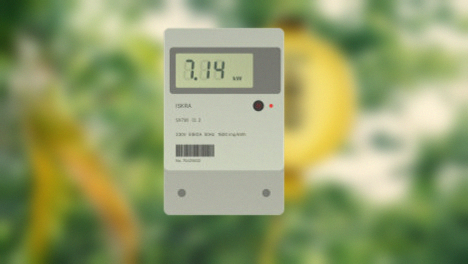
7.14 kW
